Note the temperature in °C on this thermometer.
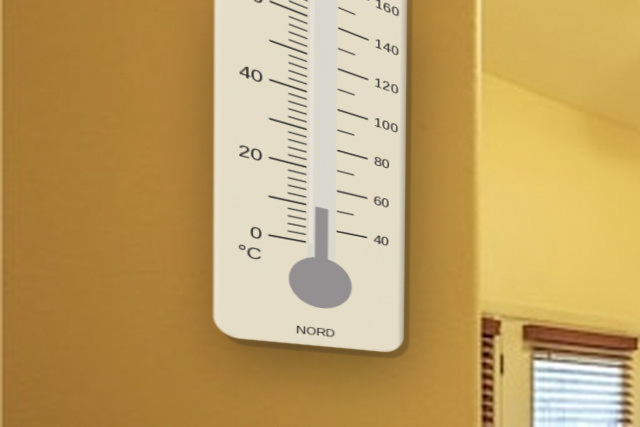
10 °C
